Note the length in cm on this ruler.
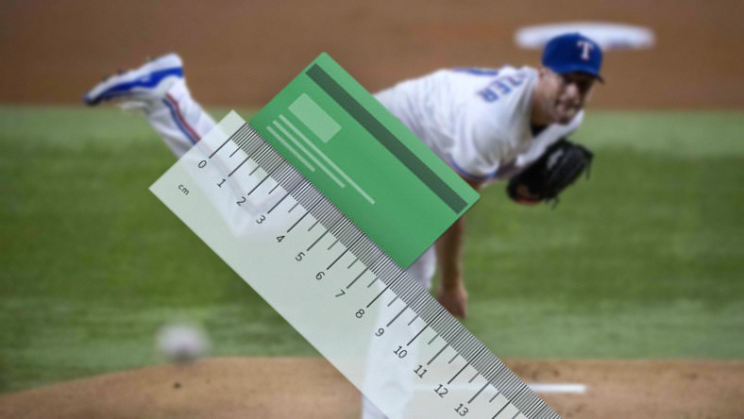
8 cm
